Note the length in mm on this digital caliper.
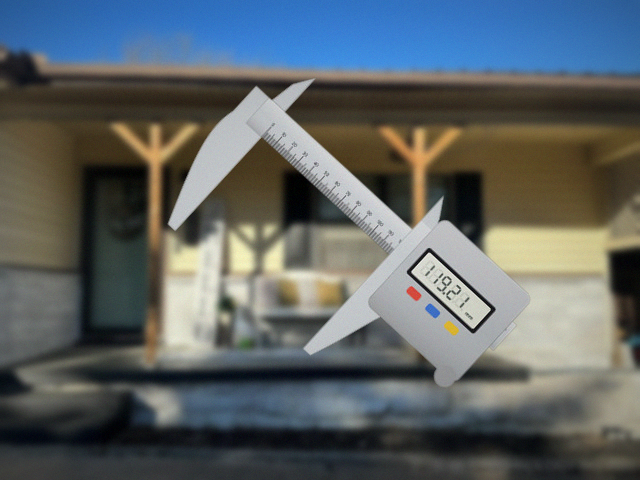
119.21 mm
